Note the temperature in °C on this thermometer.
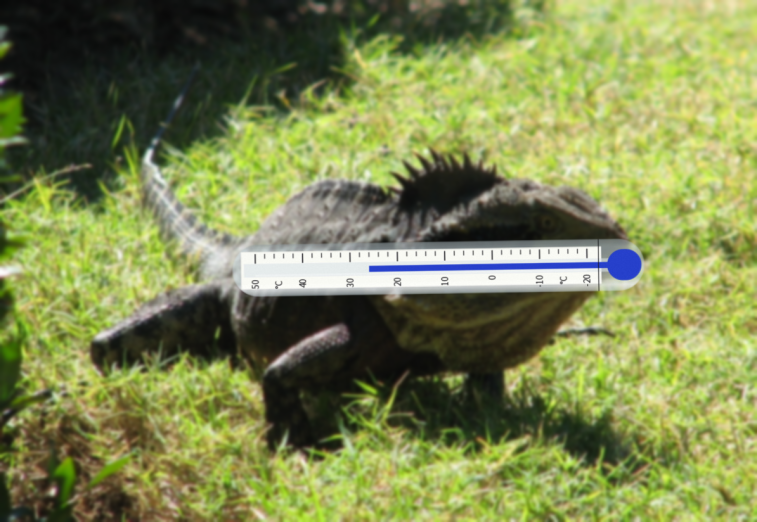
26 °C
